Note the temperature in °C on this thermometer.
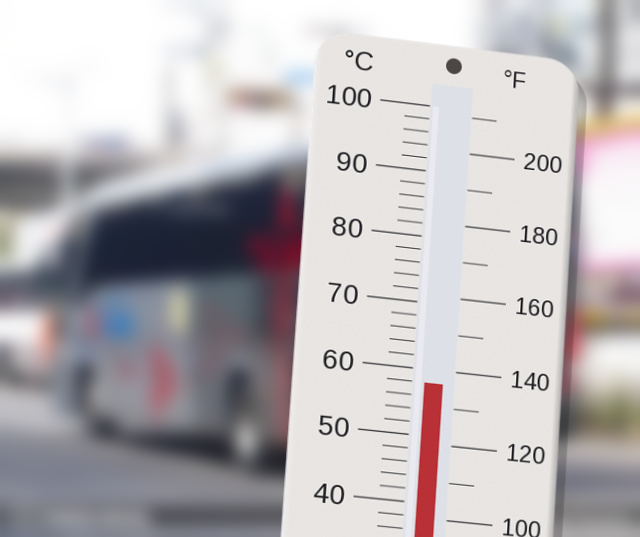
58 °C
